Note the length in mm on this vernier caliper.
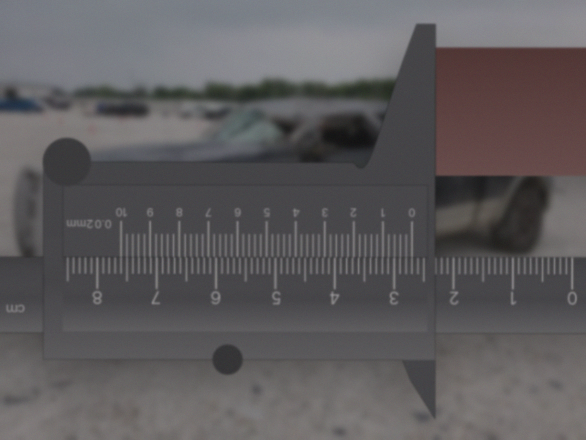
27.0 mm
